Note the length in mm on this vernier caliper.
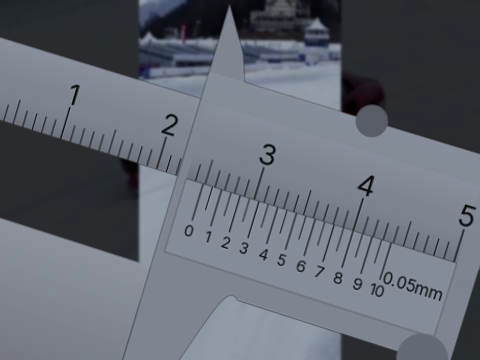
24.8 mm
